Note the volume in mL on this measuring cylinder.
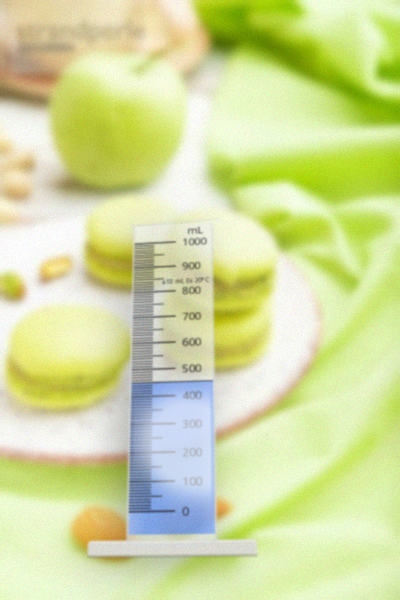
450 mL
